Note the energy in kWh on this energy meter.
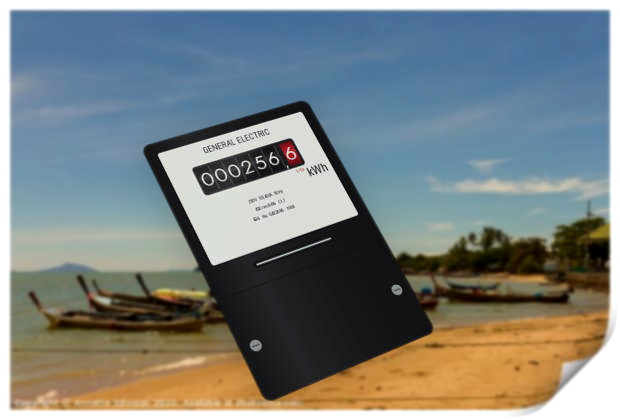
256.6 kWh
